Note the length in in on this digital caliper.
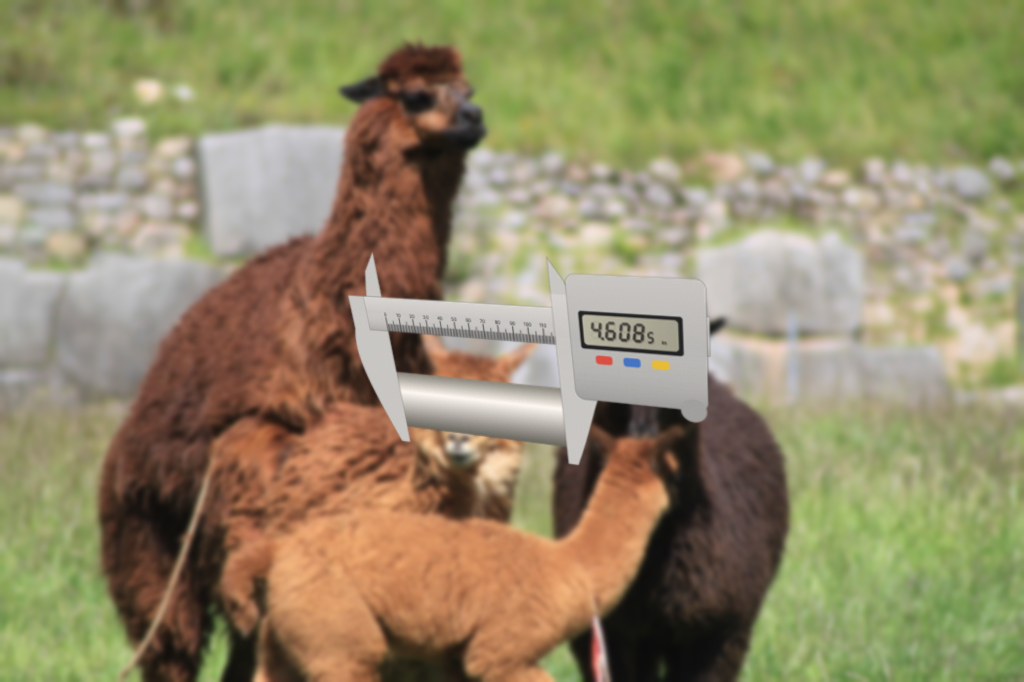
4.6085 in
